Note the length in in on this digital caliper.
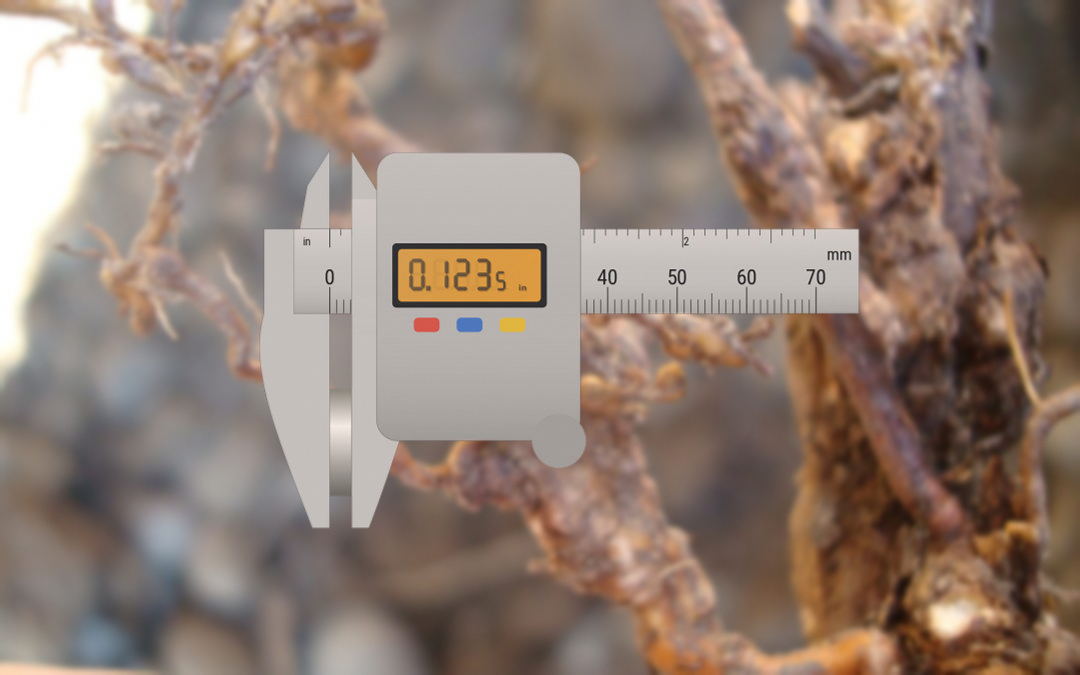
0.1235 in
